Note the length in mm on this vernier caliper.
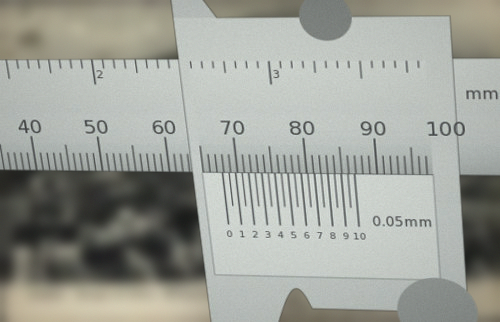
67.8 mm
